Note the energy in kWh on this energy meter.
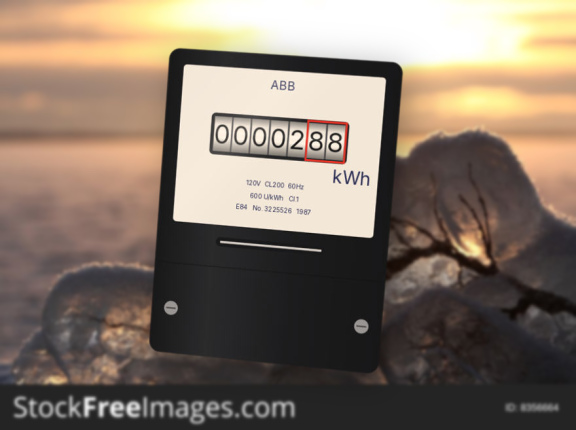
2.88 kWh
